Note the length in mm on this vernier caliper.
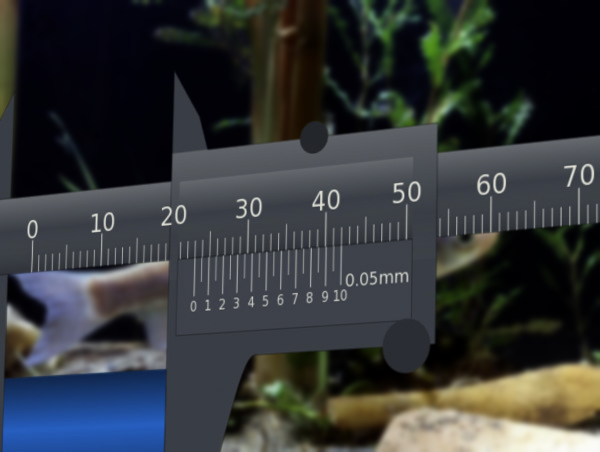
23.0 mm
